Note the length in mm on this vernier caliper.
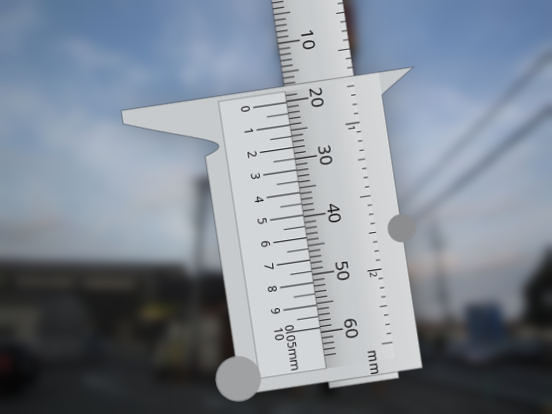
20.2 mm
